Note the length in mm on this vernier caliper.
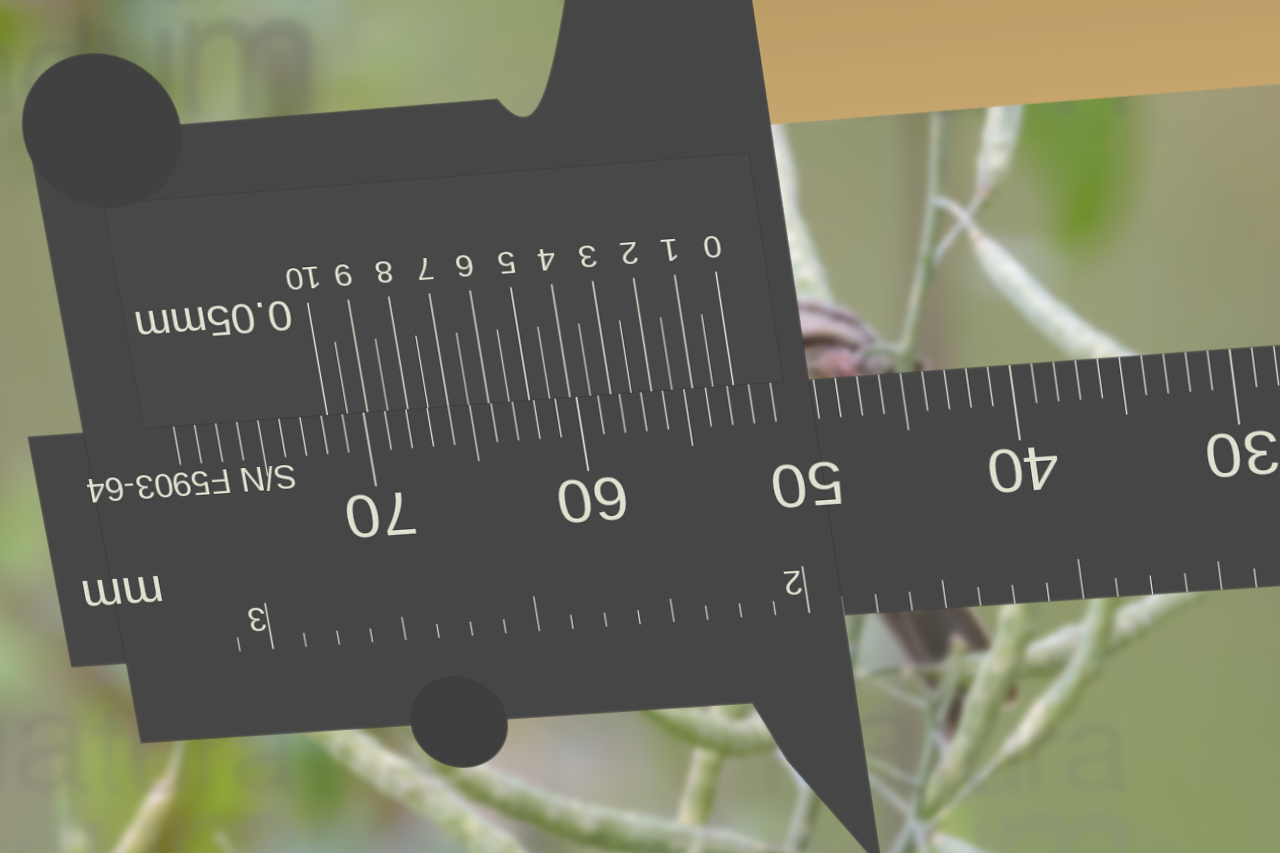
52.7 mm
